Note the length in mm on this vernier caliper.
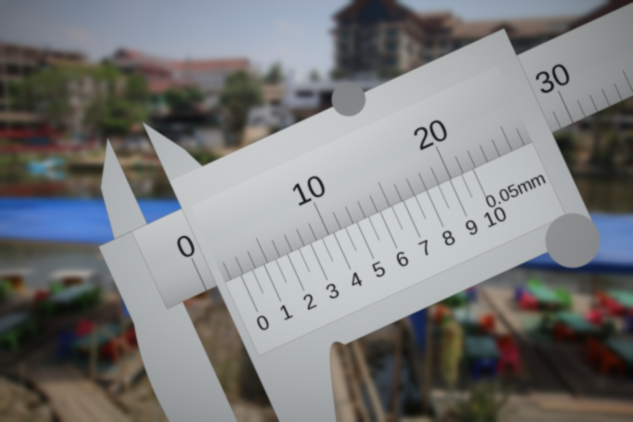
2.8 mm
